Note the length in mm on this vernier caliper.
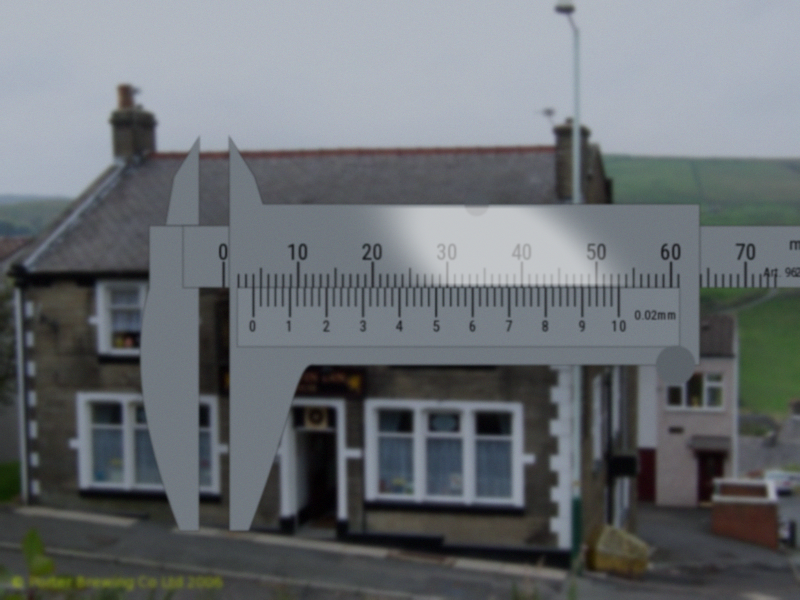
4.0 mm
